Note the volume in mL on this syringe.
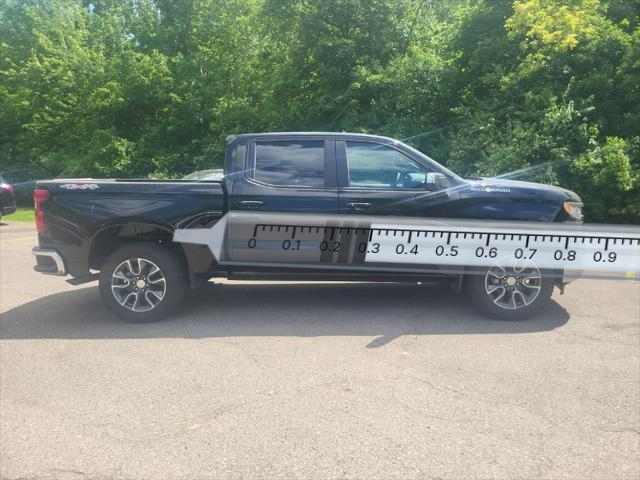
0.18 mL
